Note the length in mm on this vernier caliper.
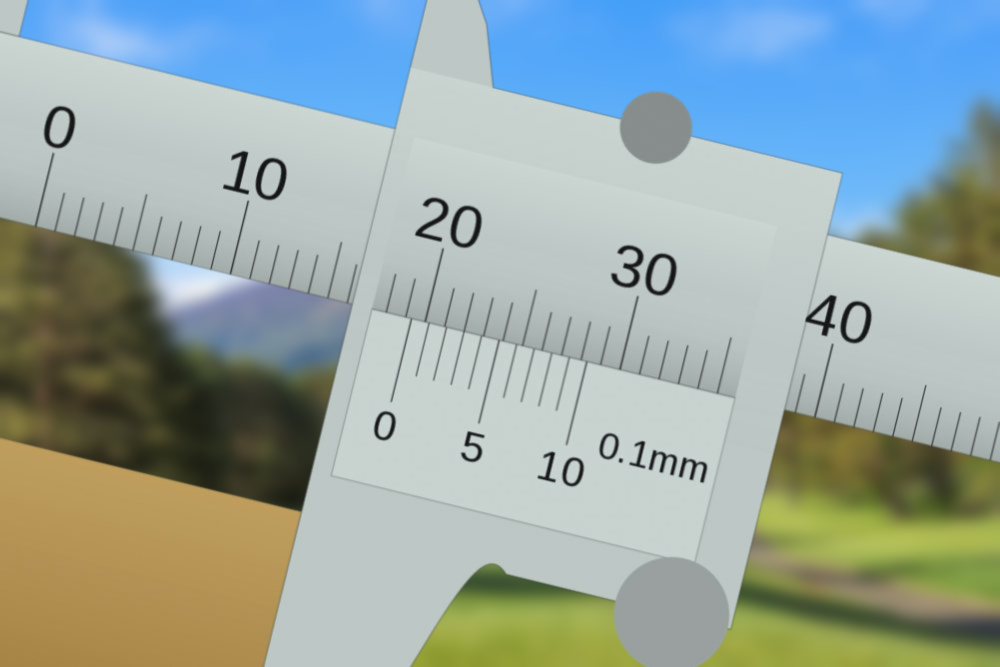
19.3 mm
